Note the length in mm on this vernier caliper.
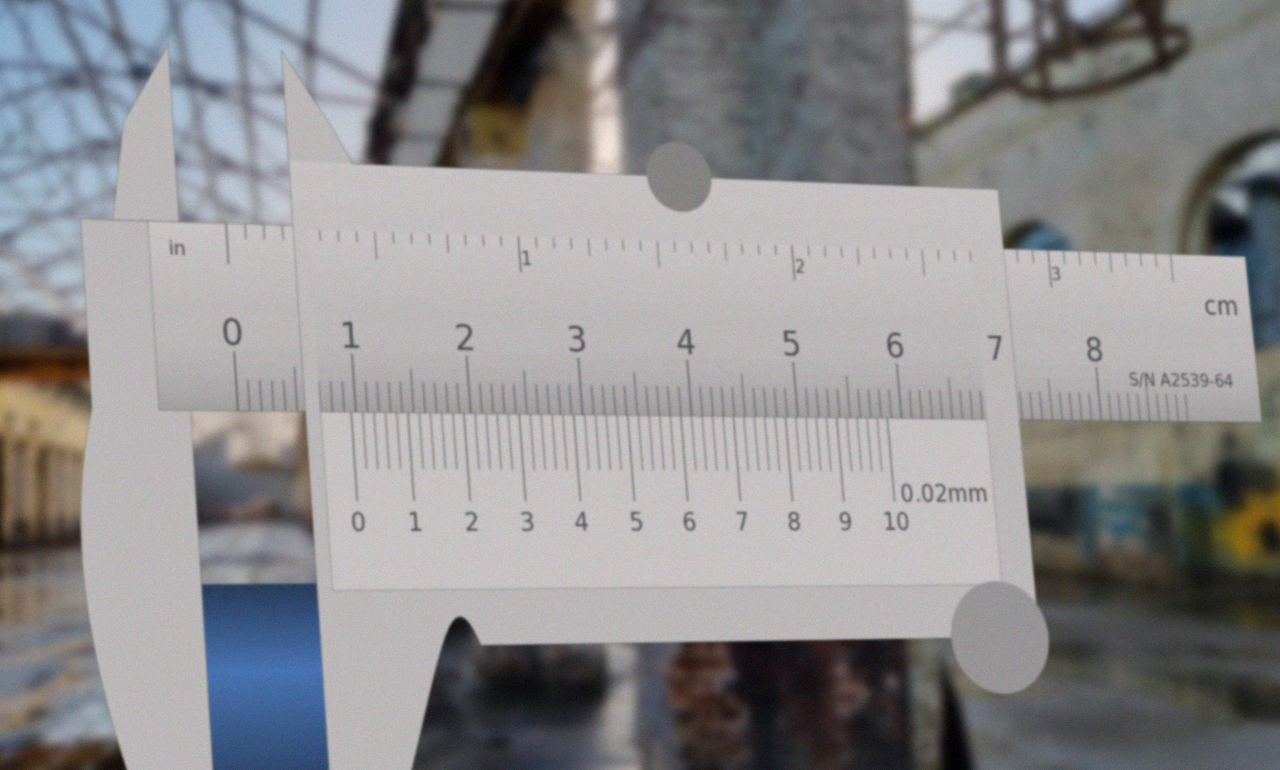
9.6 mm
